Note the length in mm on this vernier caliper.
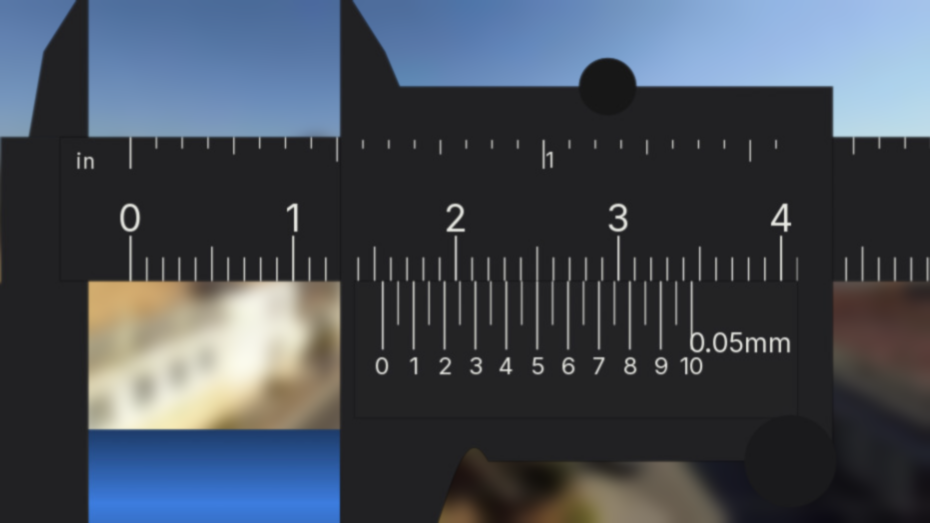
15.5 mm
